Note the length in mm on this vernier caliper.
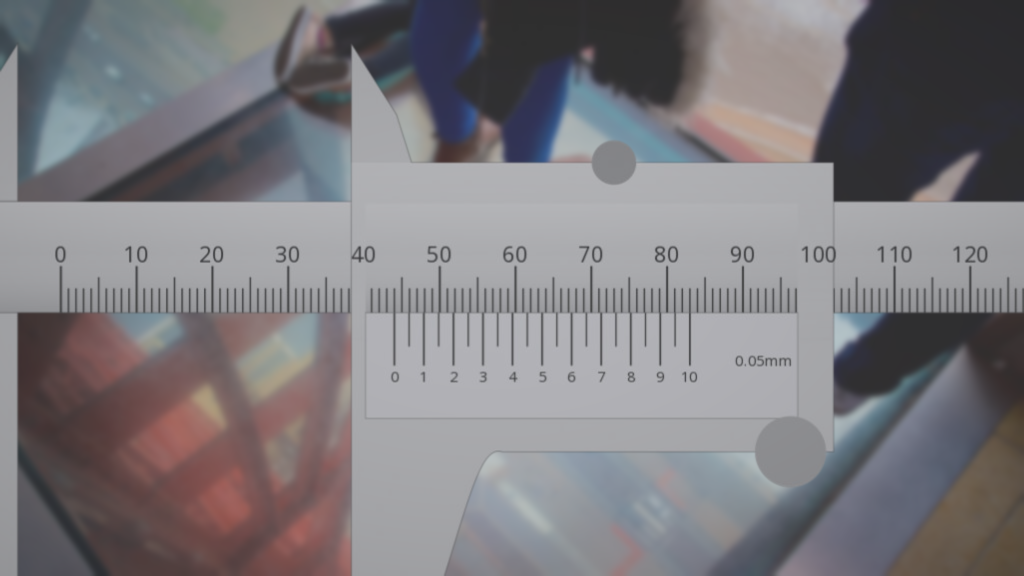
44.0 mm
